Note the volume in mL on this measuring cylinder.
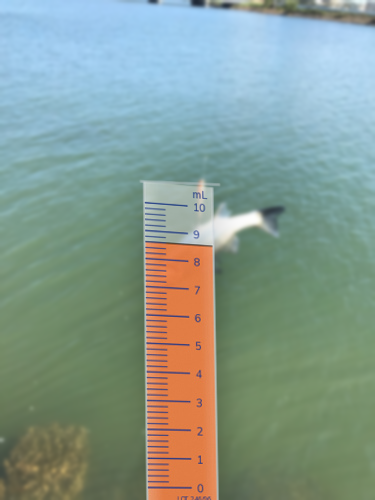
8.6 mL
